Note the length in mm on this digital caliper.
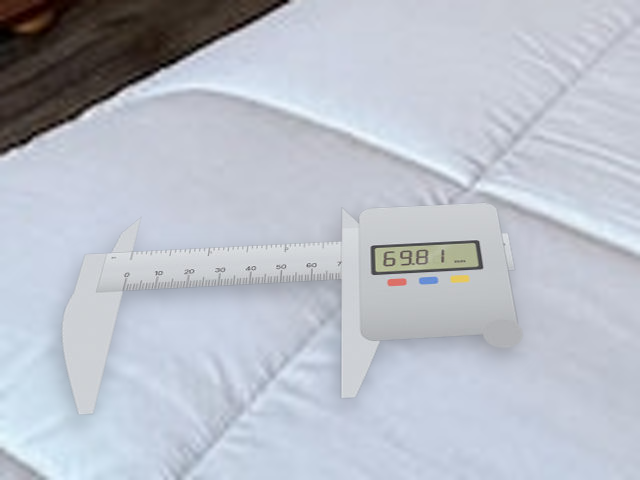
69.81 mm
